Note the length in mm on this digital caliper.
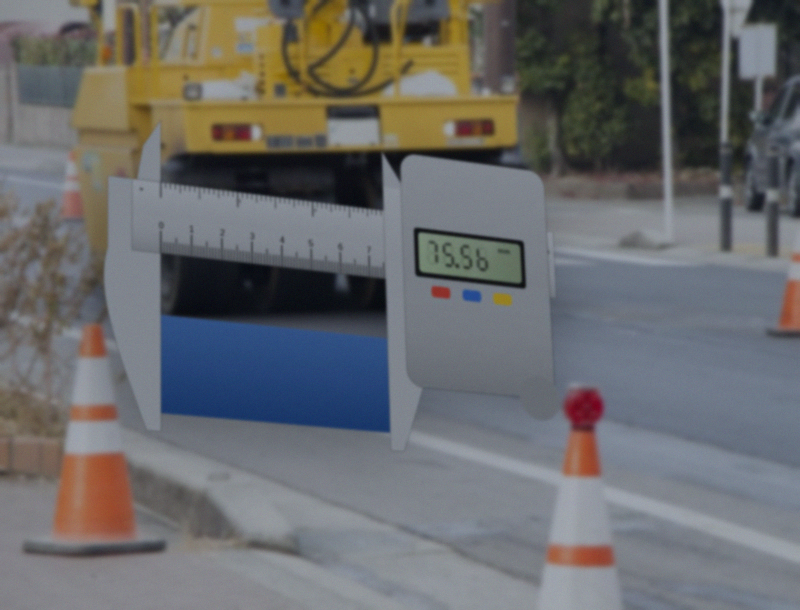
75.56 mm
